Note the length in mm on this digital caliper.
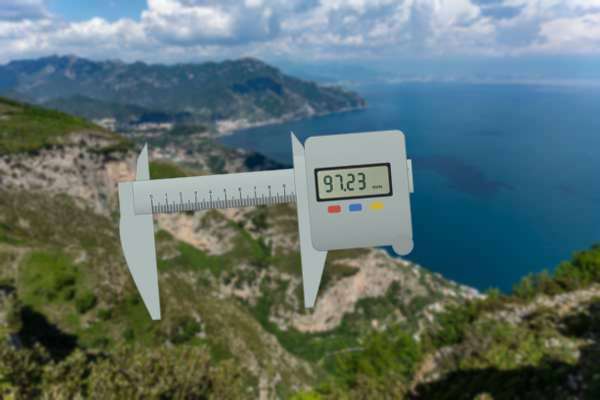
97.23 mm
